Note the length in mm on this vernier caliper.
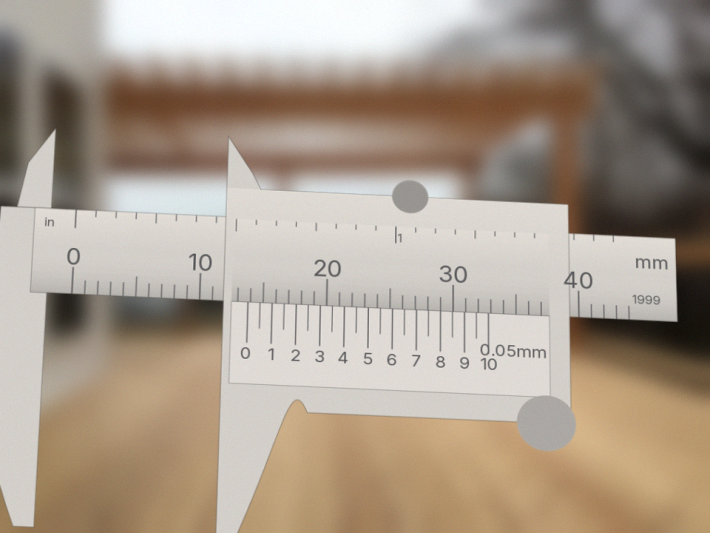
13.8 mm
